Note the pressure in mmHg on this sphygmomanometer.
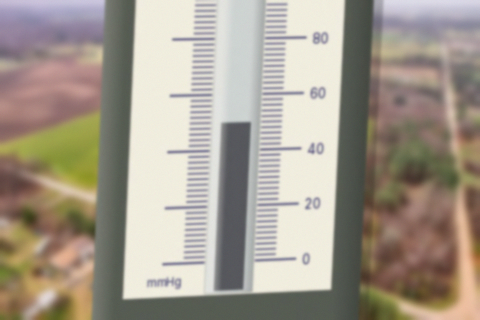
50 mmHg
